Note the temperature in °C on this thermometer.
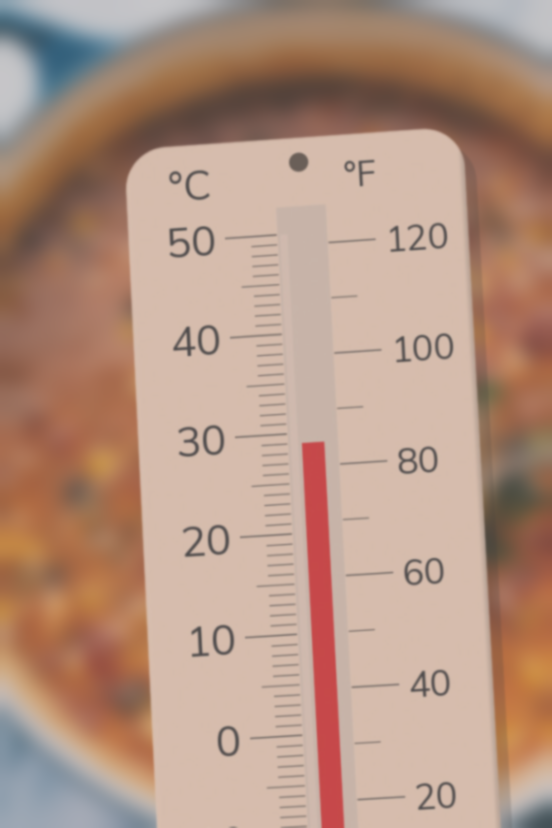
29 °C
